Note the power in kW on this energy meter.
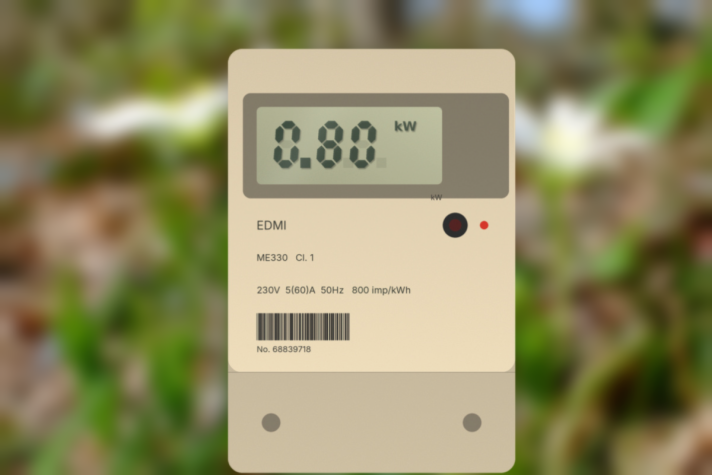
0.80 kW
